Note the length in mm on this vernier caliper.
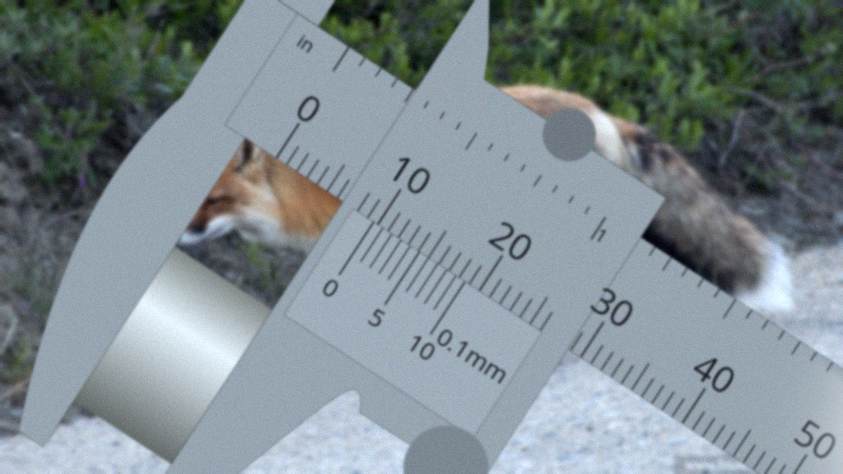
9.6 mm
